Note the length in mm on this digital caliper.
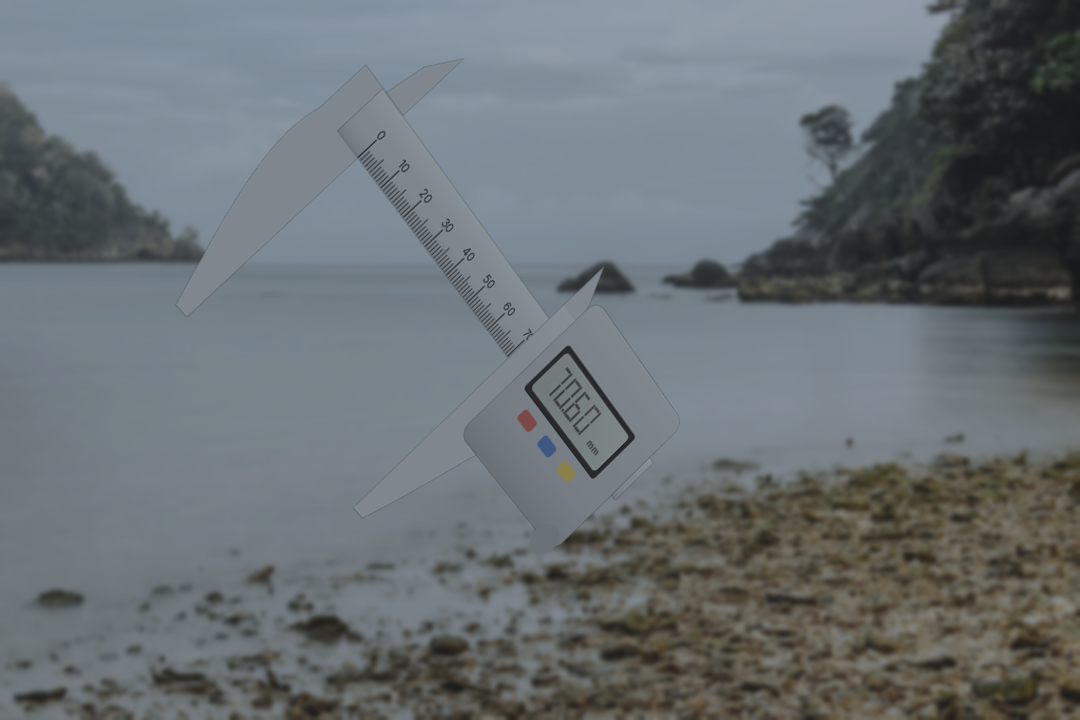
70.60 mm
